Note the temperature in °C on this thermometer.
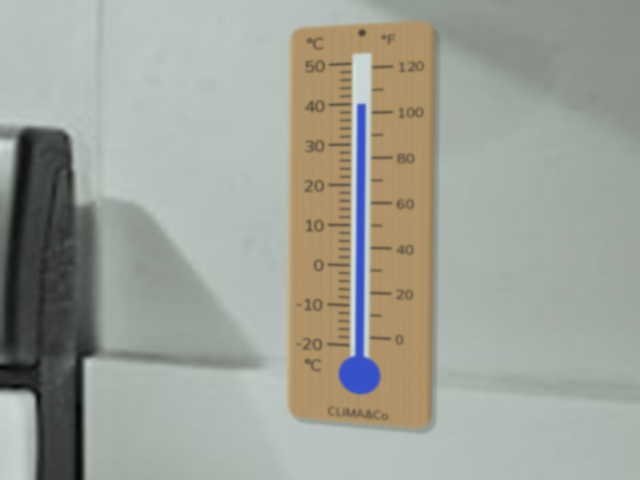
40 °C
